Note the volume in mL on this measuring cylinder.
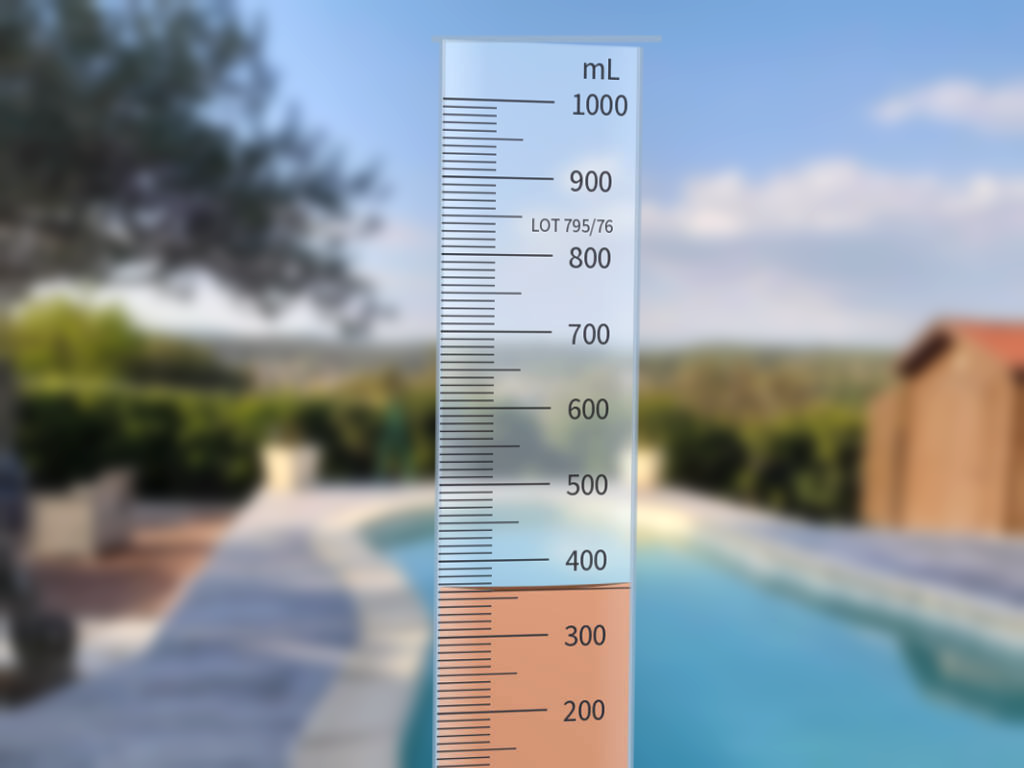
360 mL
